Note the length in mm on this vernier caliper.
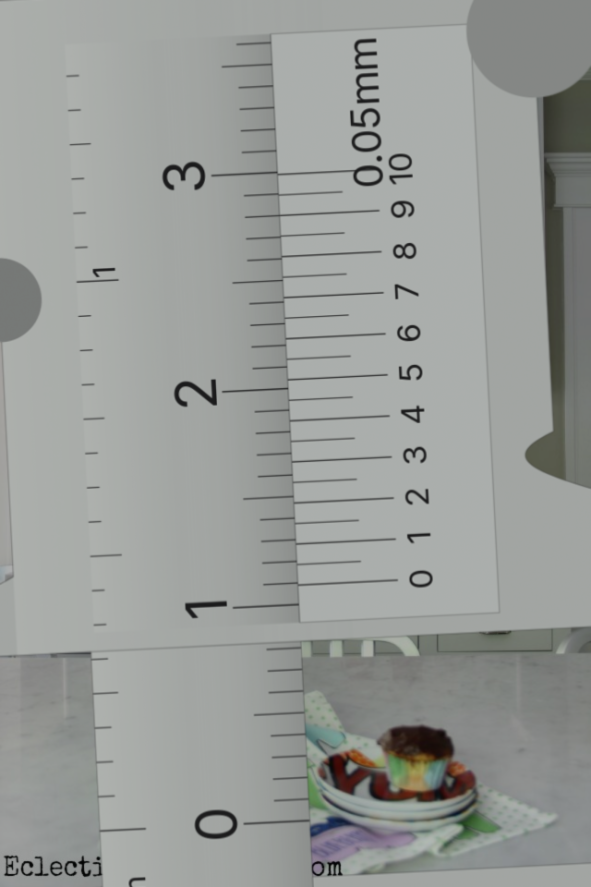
10.9 mm
